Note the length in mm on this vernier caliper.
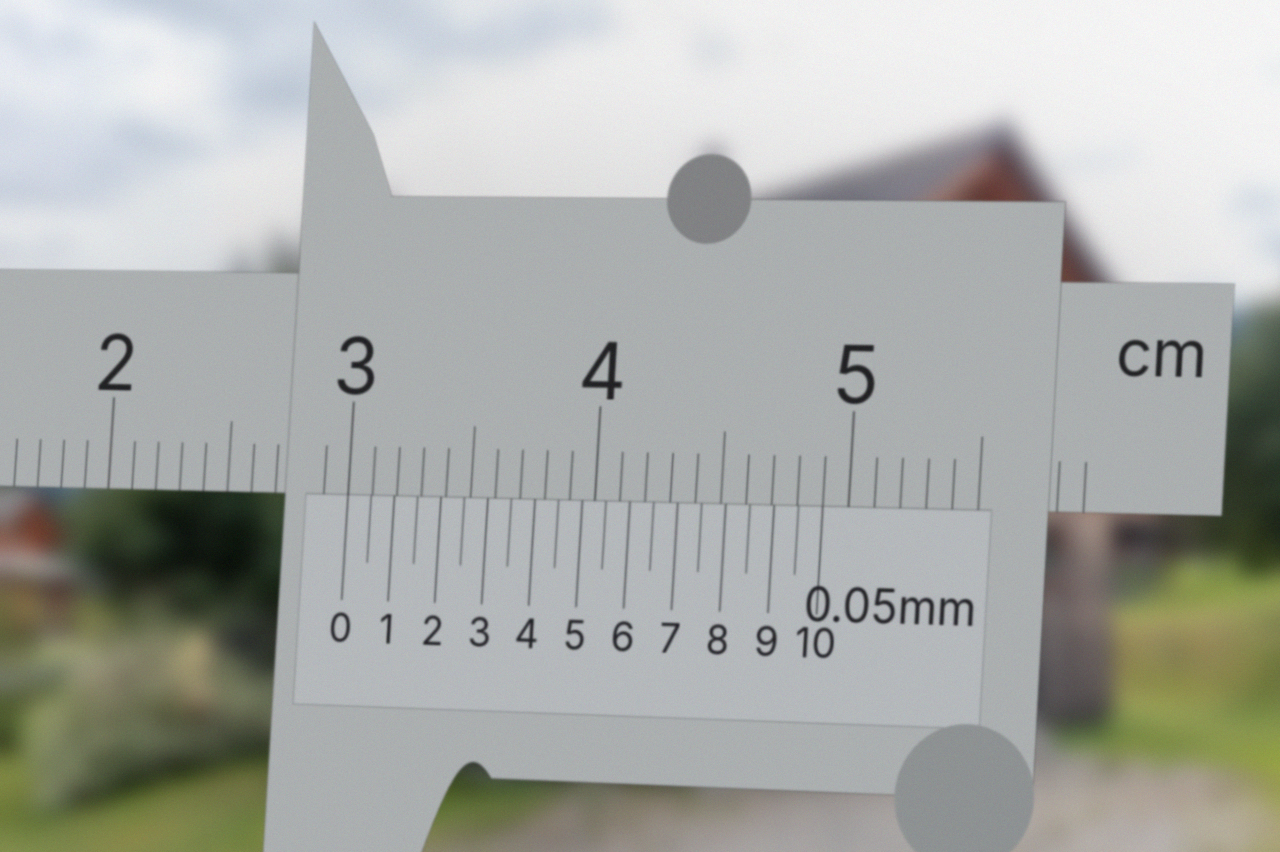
30.0 mm
